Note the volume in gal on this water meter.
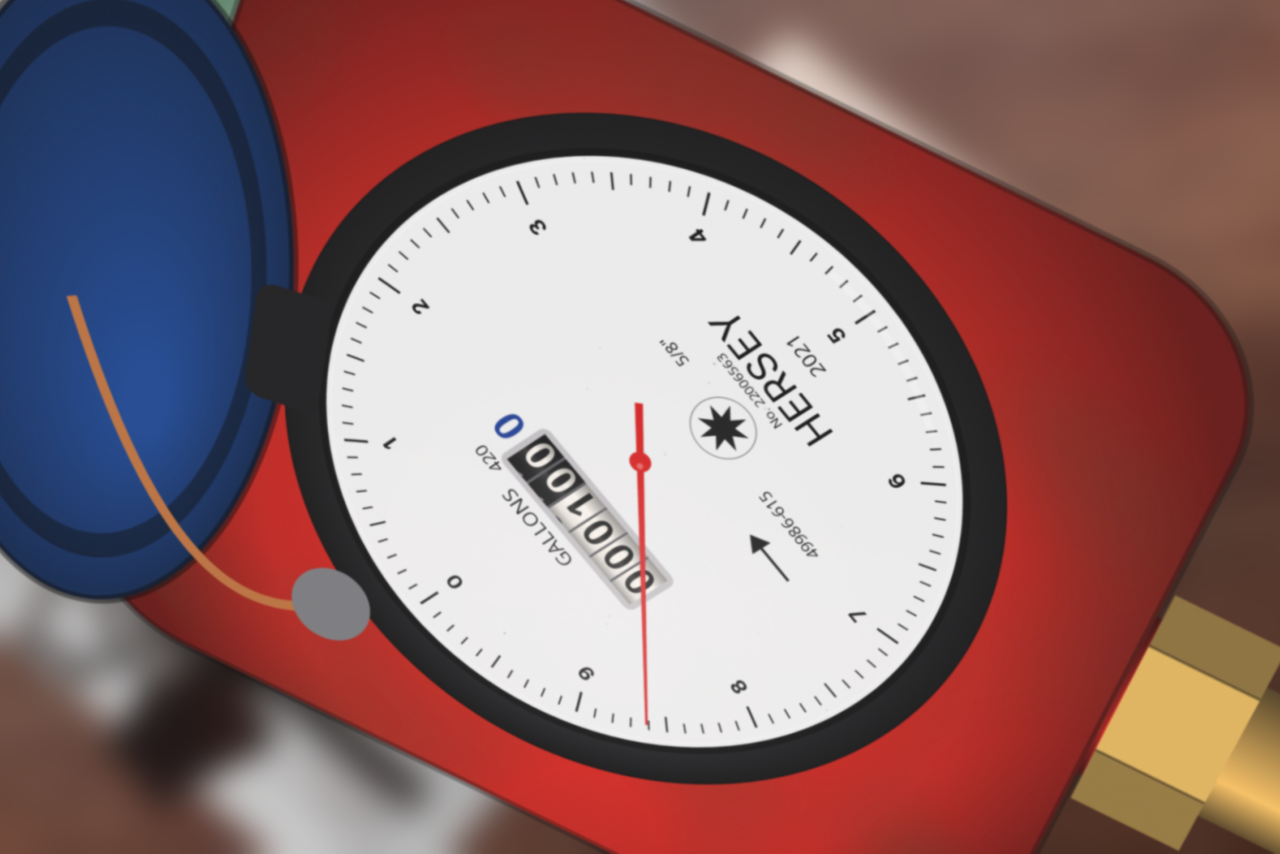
998.6 gal
